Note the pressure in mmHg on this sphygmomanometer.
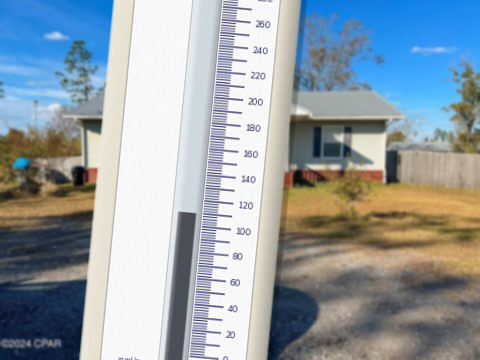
110 mmHg
